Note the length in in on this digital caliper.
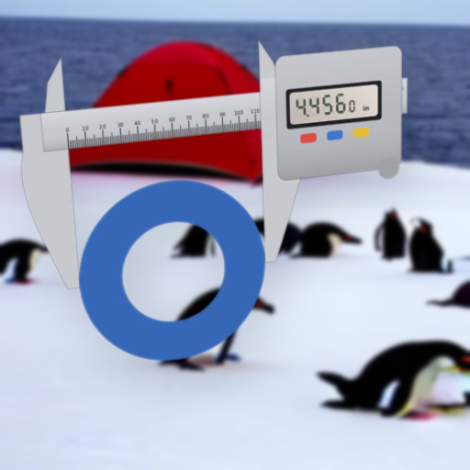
4.4560 in
